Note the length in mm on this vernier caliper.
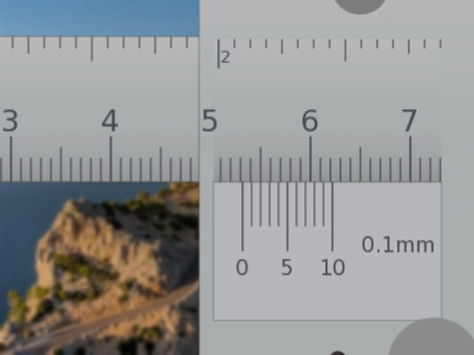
53.2 mm
